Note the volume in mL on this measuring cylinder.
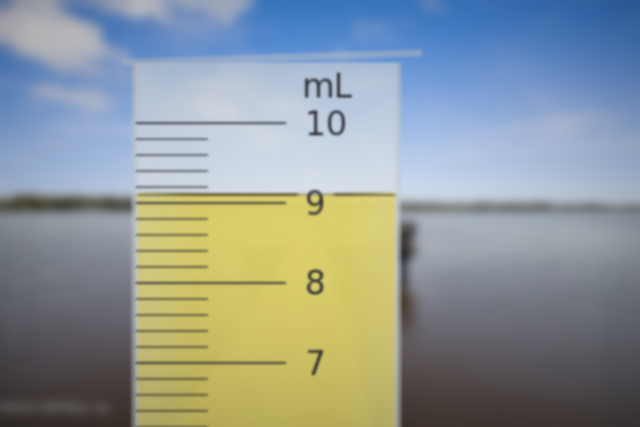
9.1 mL
